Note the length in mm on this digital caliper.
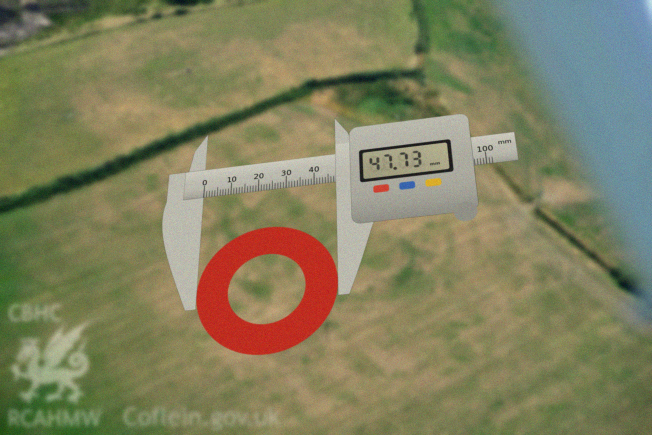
47.73 mm
